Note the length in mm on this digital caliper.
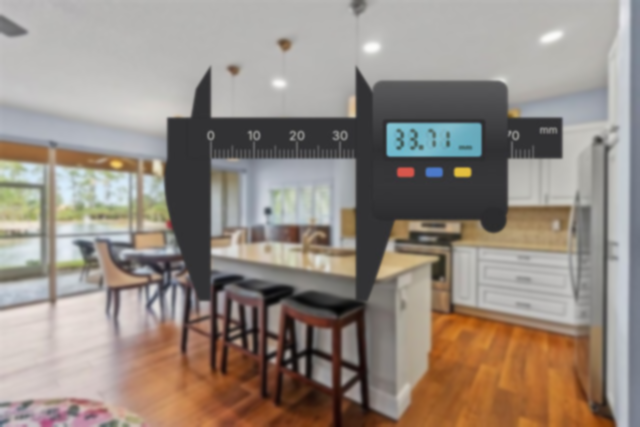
33.71 mm
